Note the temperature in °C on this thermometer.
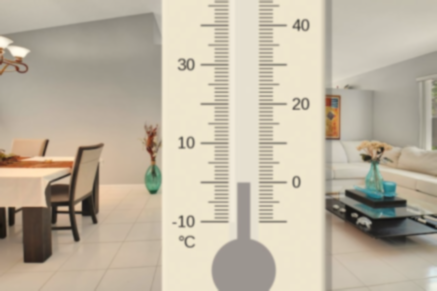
0 °C
